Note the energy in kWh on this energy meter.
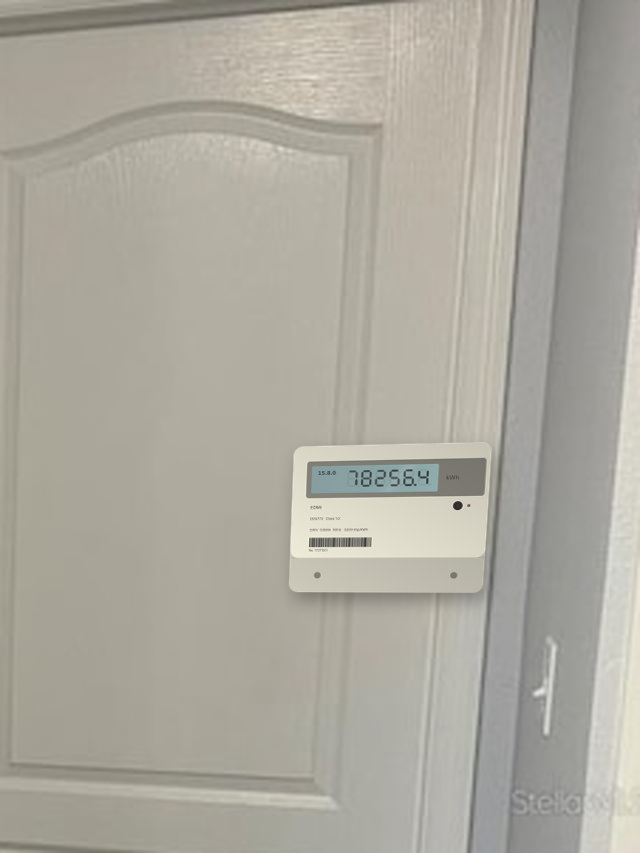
78256.4 kWh
